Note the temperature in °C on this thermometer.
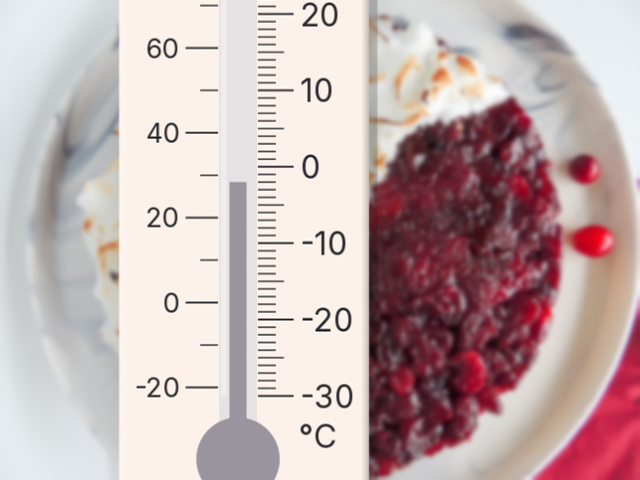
-2 °C
